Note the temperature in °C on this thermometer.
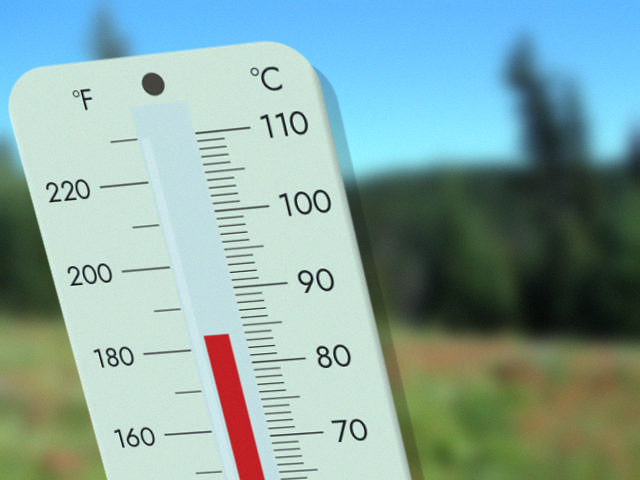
84 °C
